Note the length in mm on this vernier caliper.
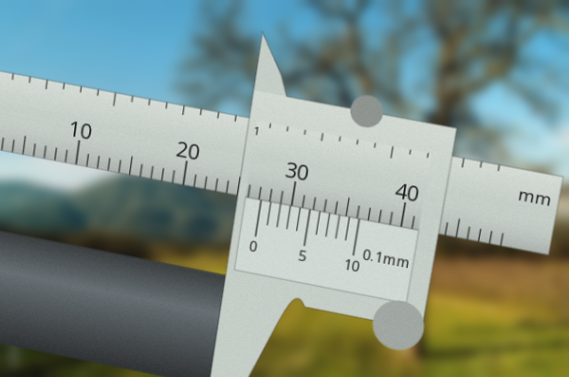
27.2 mm
